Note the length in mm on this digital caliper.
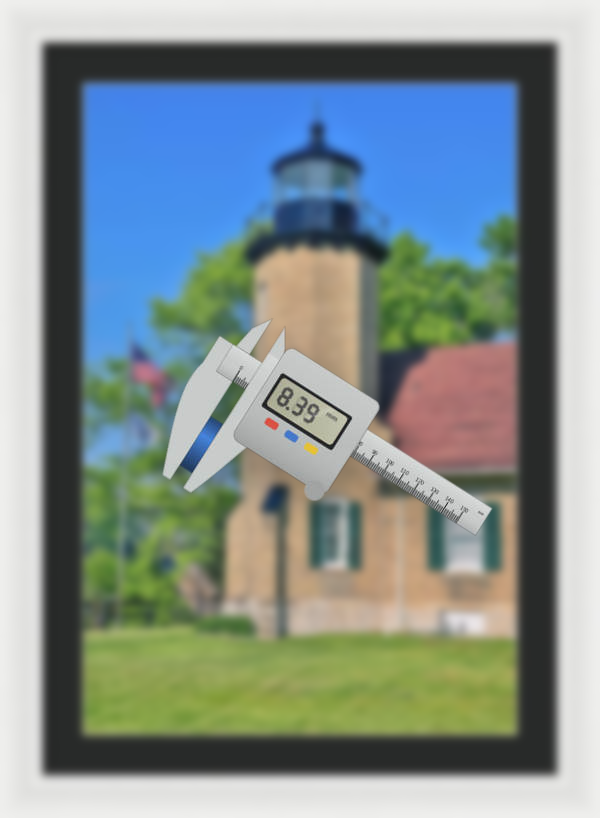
8.39 mm
